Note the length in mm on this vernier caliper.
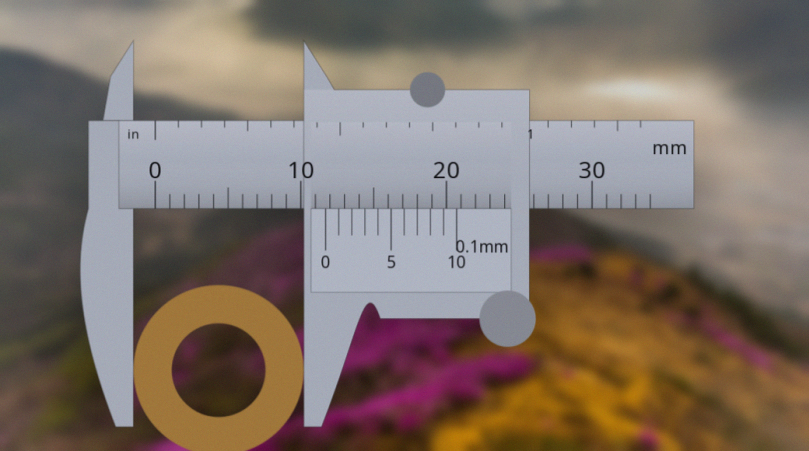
11.7 mm
